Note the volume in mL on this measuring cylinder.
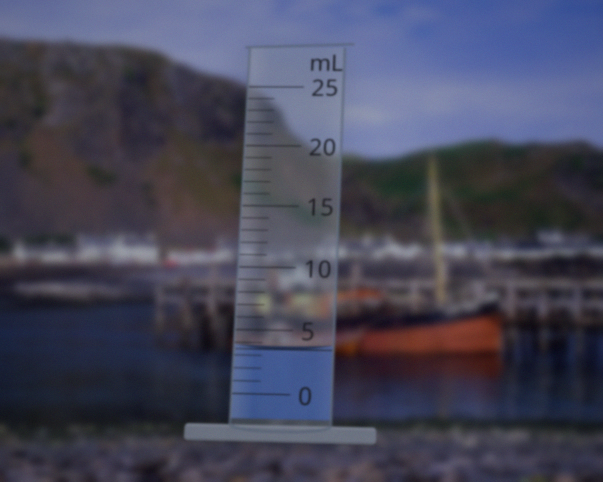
3.5 mL
